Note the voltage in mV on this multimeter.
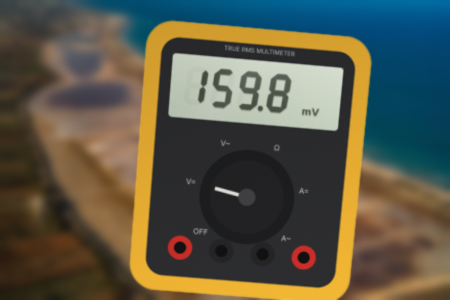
159.8 mV
